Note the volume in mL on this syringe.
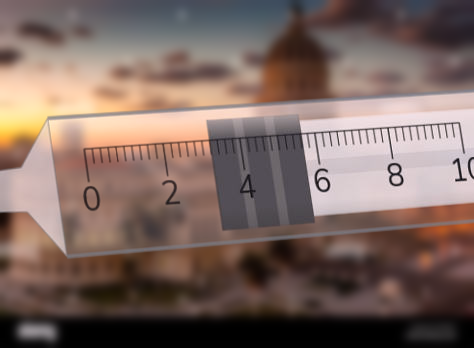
3.2 mL
